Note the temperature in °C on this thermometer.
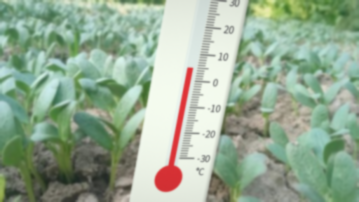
5 °C
